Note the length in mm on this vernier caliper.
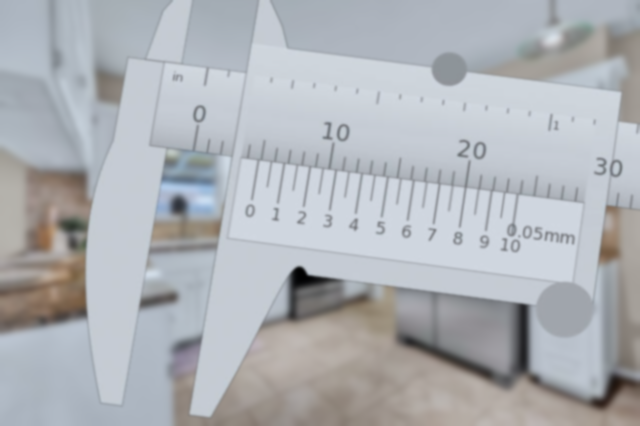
4.8 mm
